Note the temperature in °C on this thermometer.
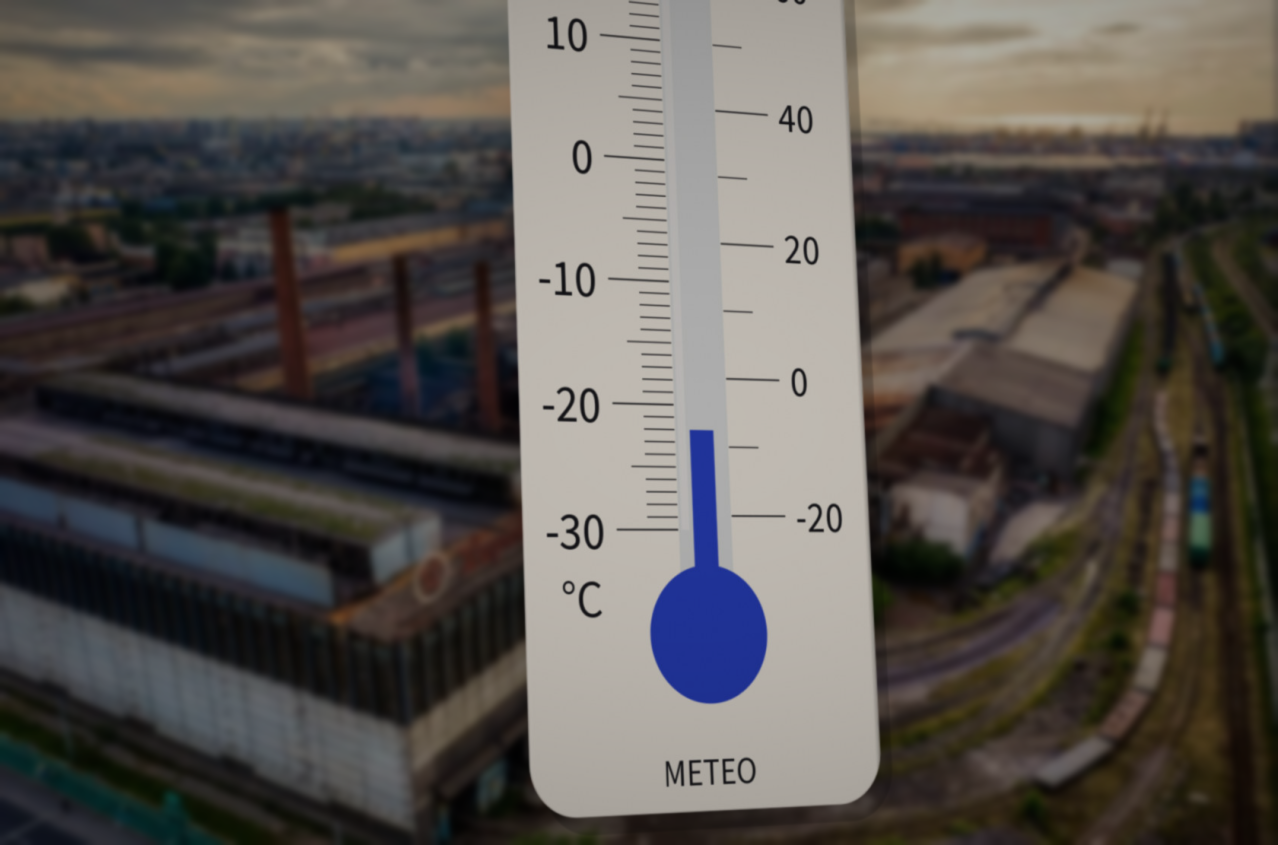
-22 °C
